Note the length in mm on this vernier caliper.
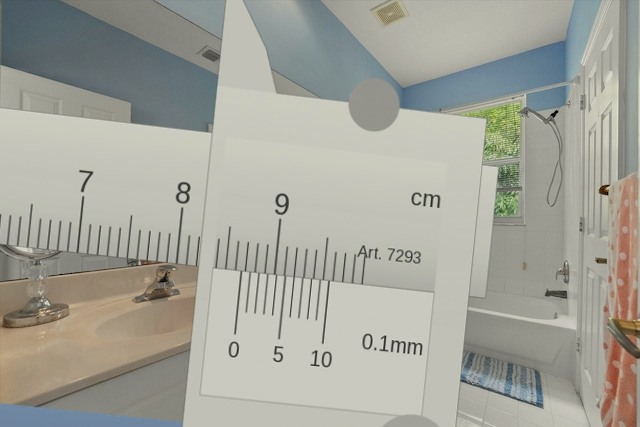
86.6 mm
